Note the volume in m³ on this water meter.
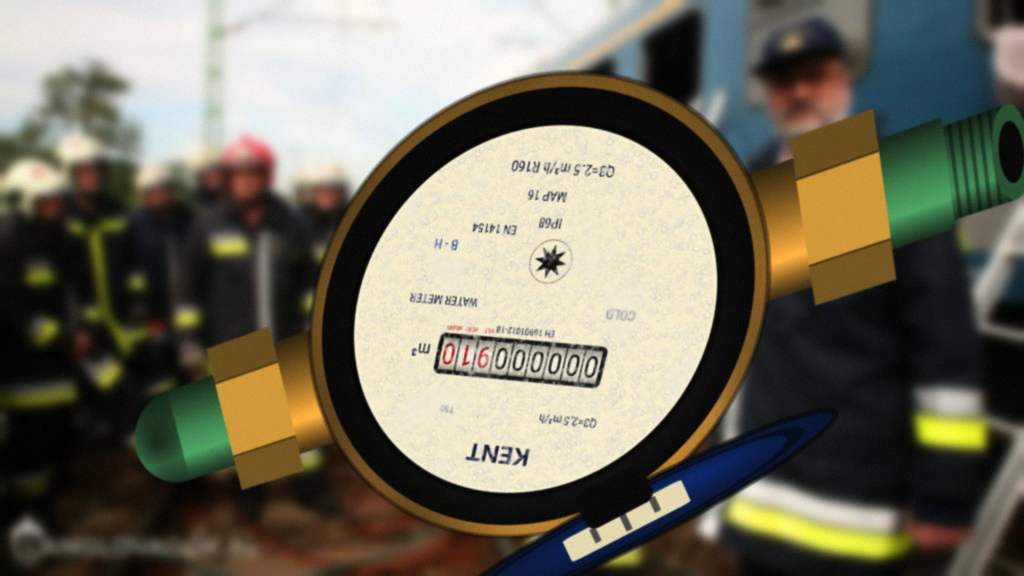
0.910 m³
